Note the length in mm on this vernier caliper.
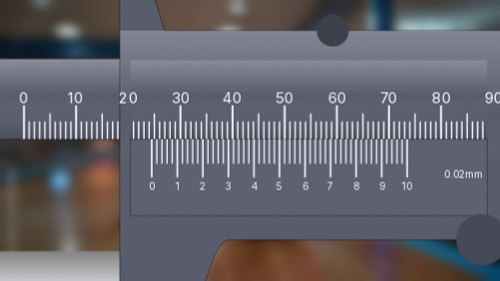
24.5 mm
